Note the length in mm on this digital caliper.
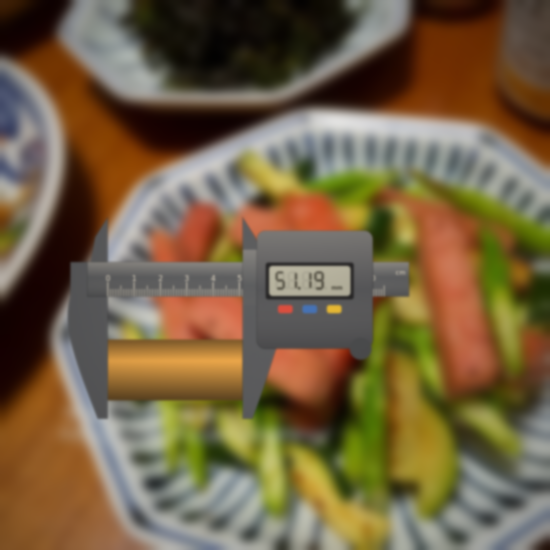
51.19 mm
